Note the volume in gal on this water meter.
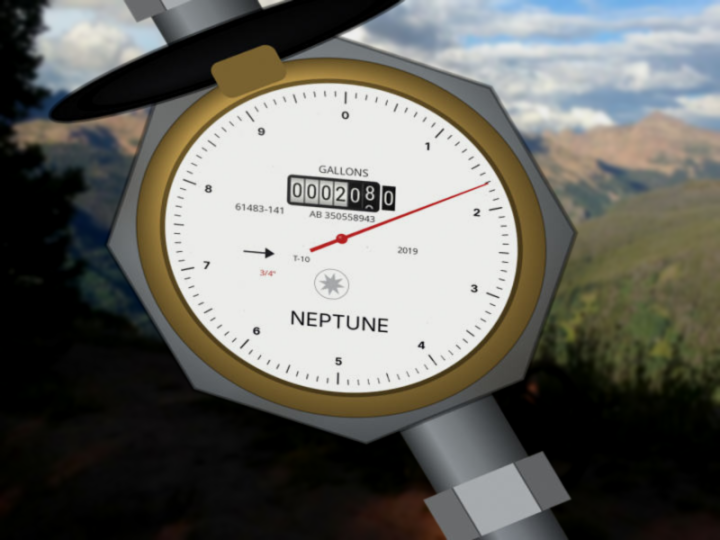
2081.7 gal
